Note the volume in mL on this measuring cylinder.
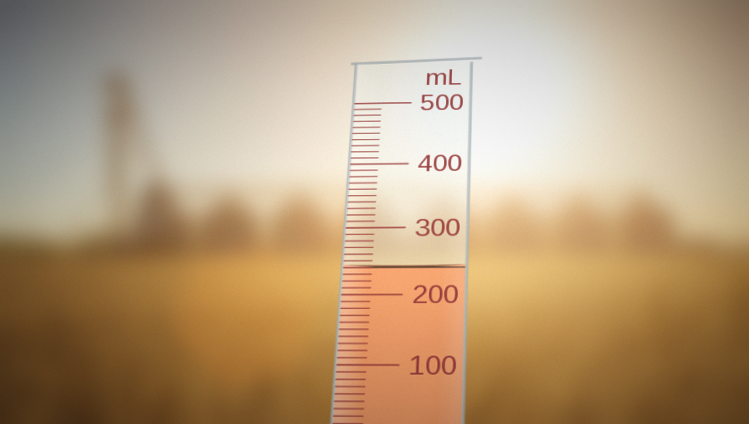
240 mL
